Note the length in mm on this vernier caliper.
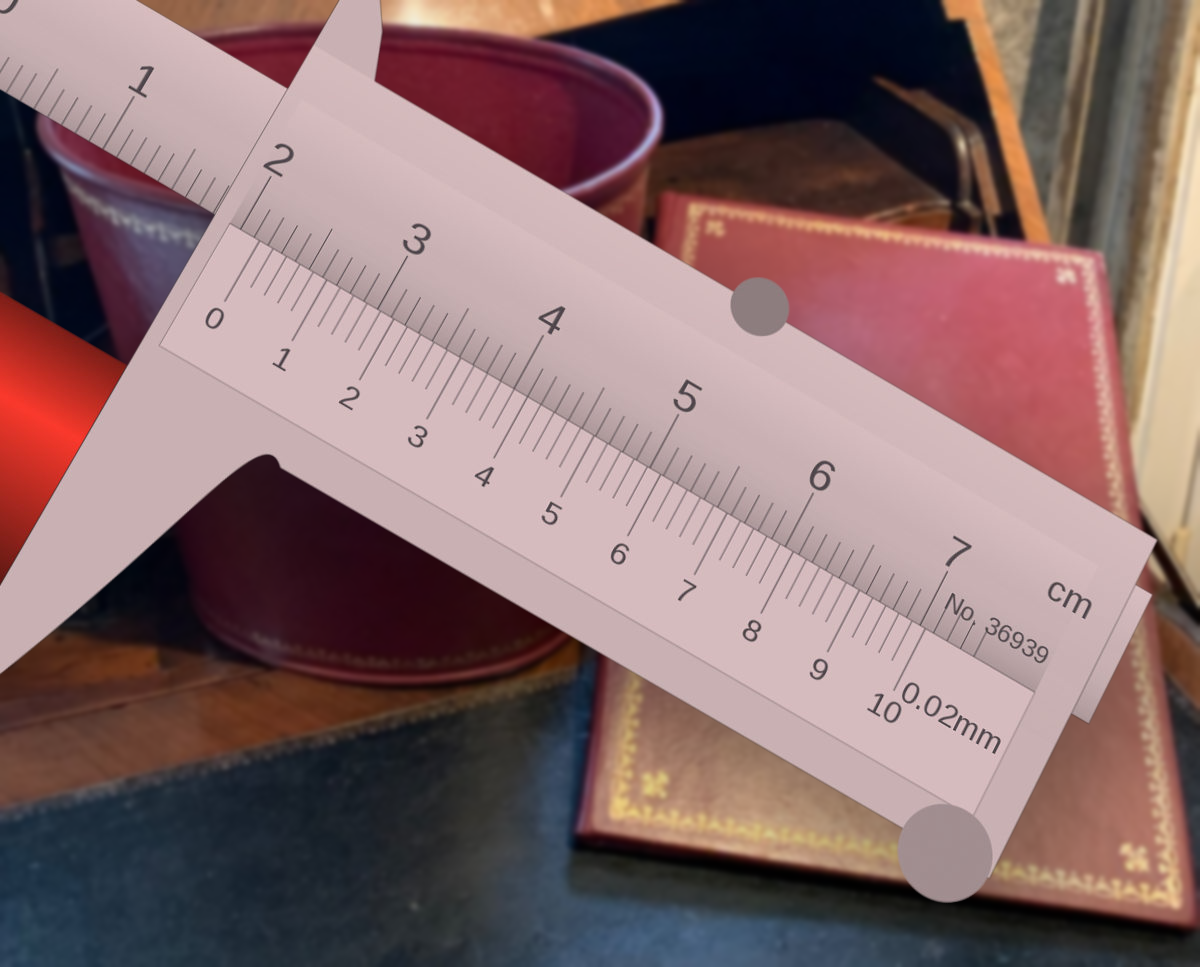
21.4 mm
